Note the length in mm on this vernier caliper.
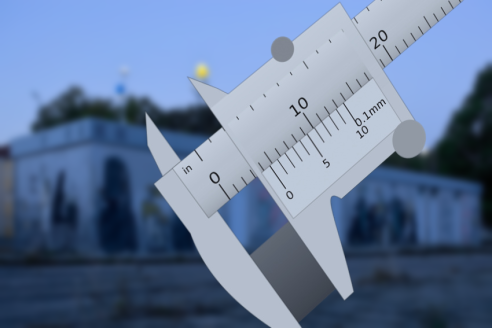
4.7 mm
